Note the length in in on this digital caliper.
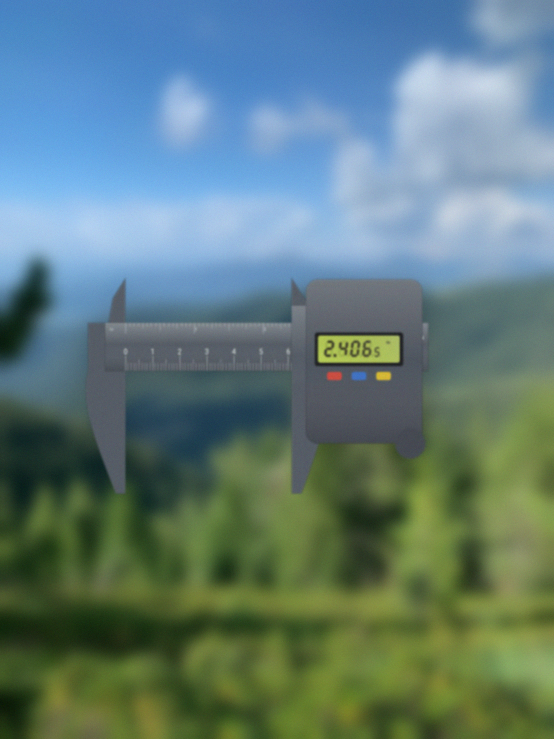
2.4065 in
